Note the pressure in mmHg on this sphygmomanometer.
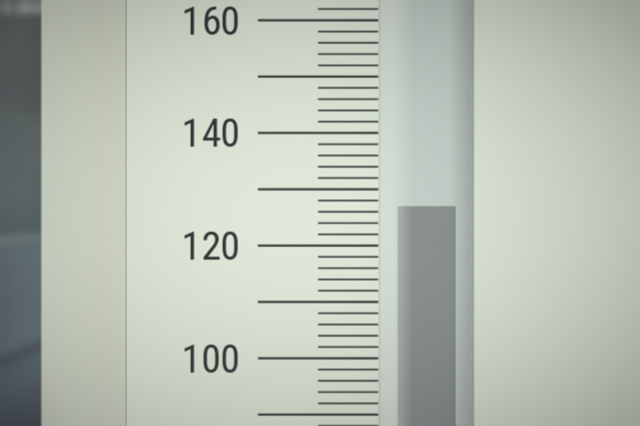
127 mmHg
